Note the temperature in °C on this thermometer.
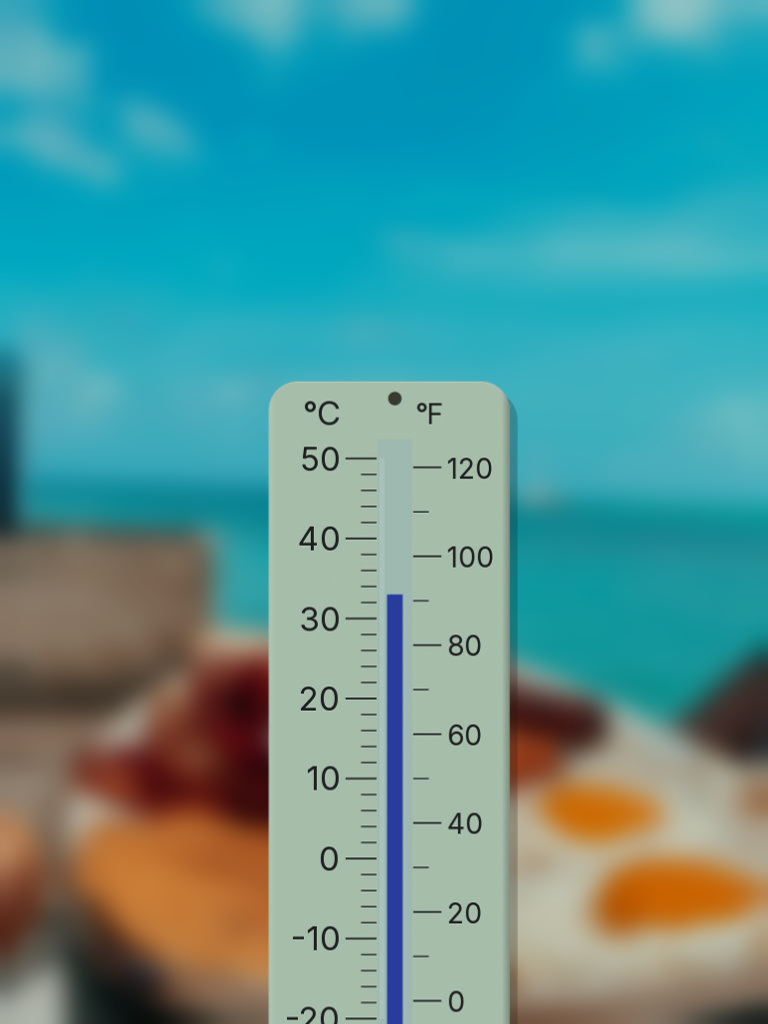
33 °C
